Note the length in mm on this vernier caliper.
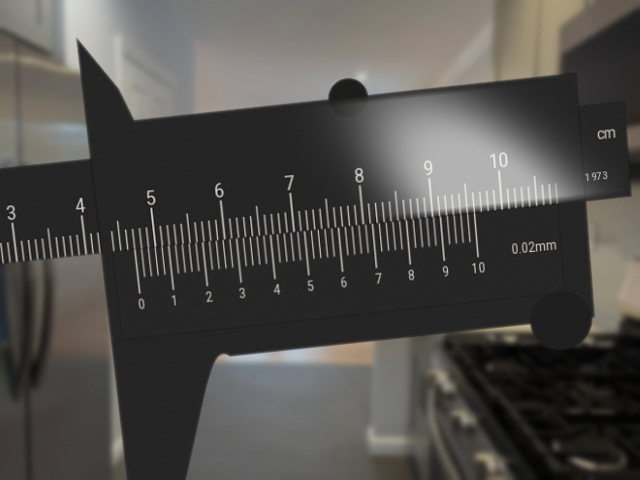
47.0 mm
